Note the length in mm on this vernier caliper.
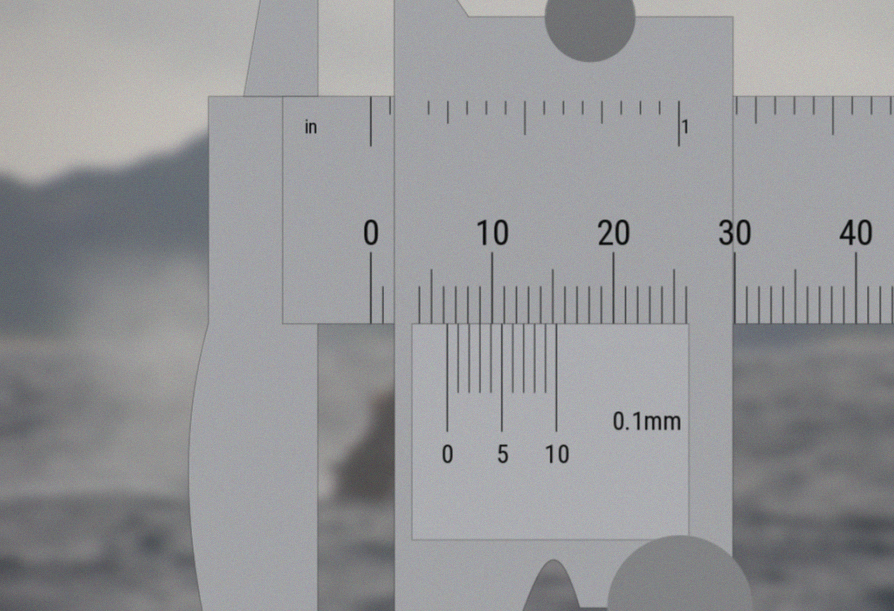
6.3 mm
